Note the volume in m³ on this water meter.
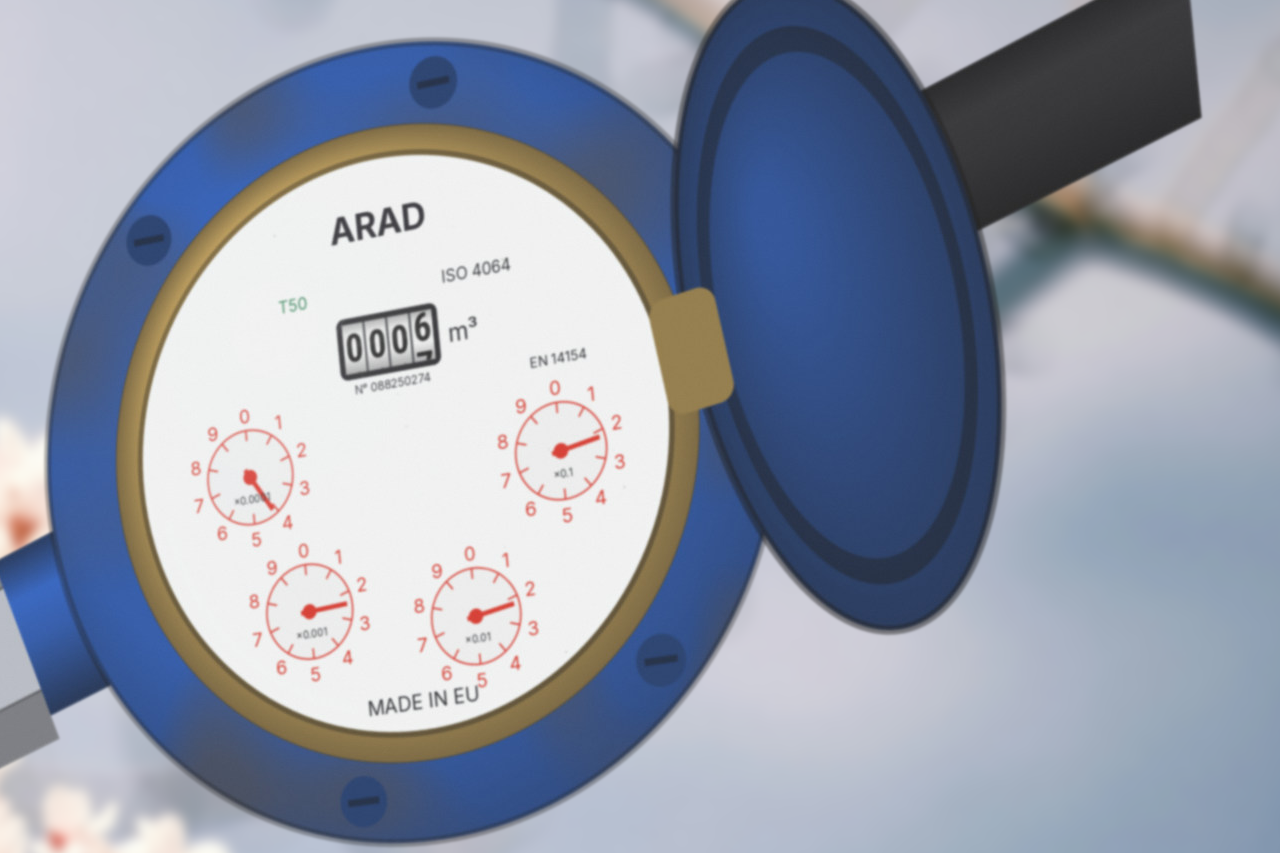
6.2224 m³
